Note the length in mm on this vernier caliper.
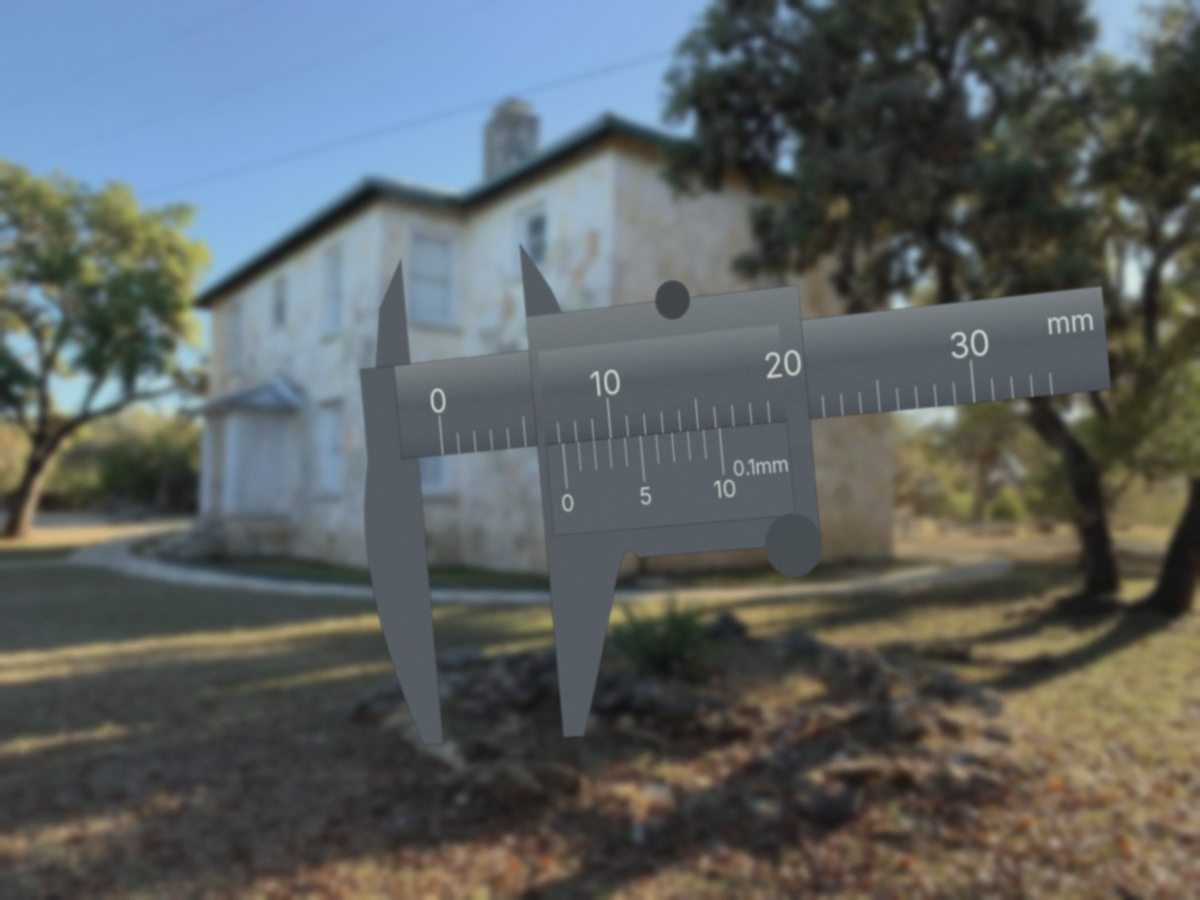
7.2 mm
